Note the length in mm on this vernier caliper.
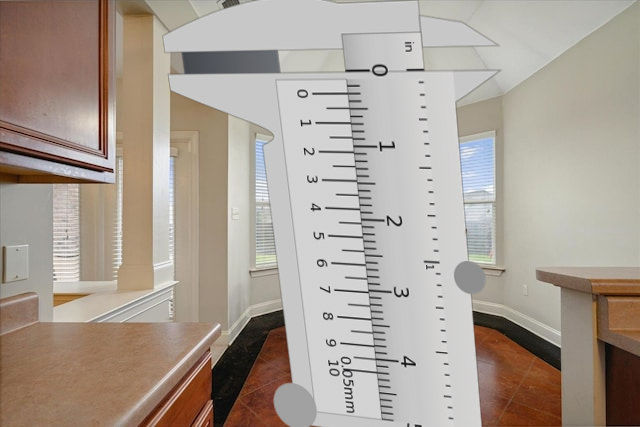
3.0 mm
